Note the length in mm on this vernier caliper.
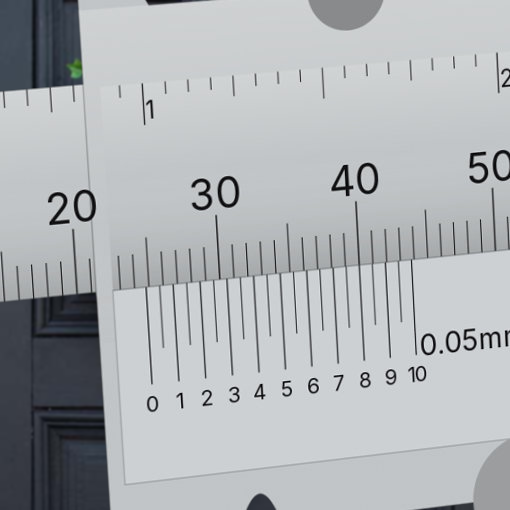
24.8 mm
